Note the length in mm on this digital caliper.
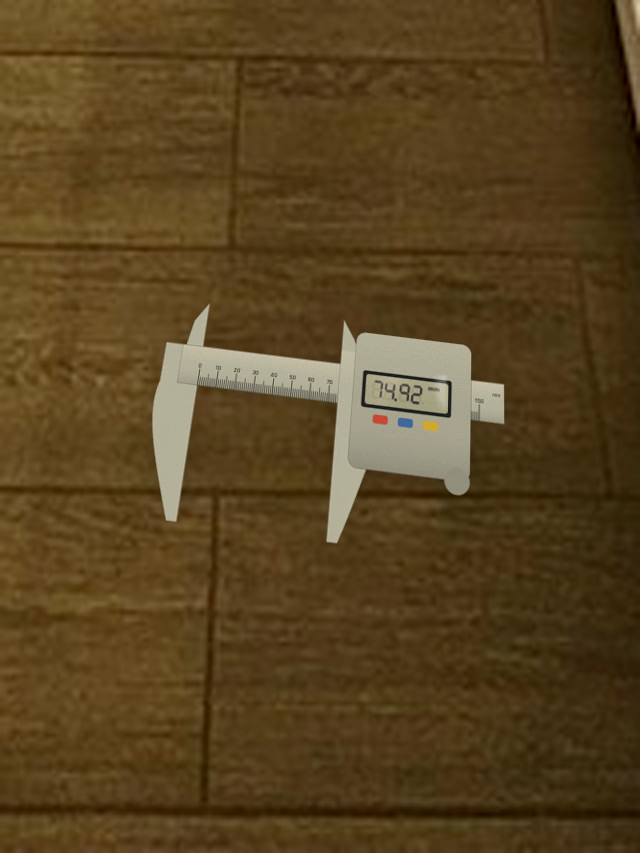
74.92 mm
